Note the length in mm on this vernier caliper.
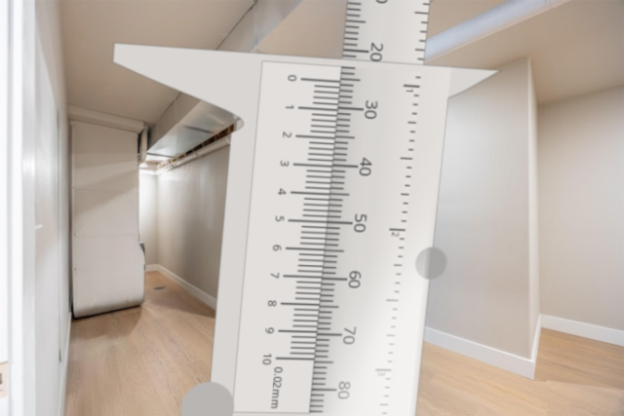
25.5 mm
